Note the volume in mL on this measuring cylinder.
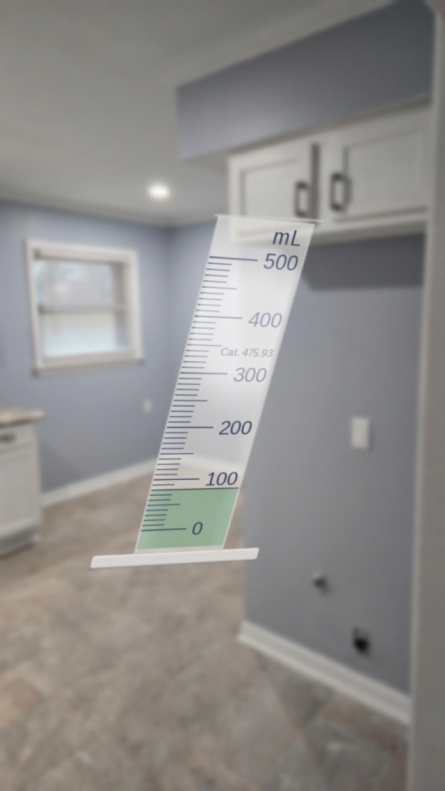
80 mL
